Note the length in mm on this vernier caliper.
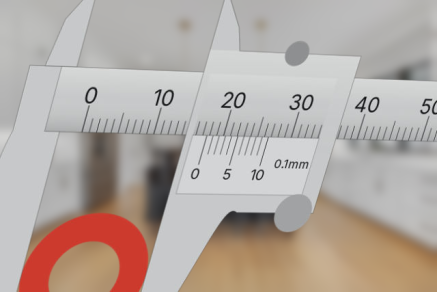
17.6 mm
